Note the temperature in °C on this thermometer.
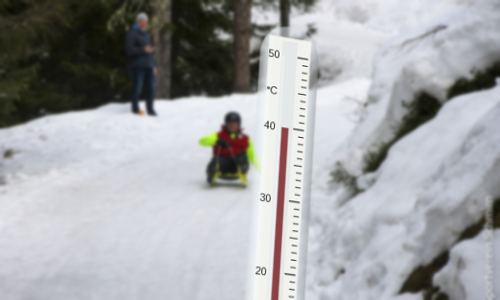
40 °C
